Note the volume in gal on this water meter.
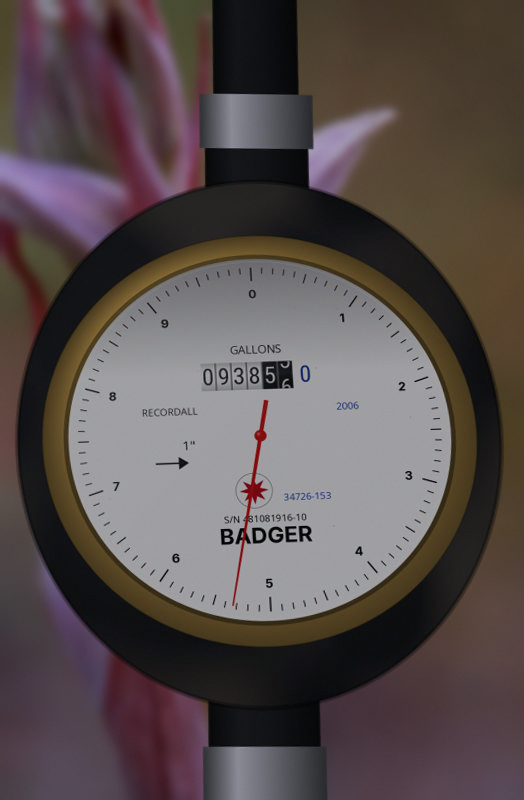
938555.3 gal
